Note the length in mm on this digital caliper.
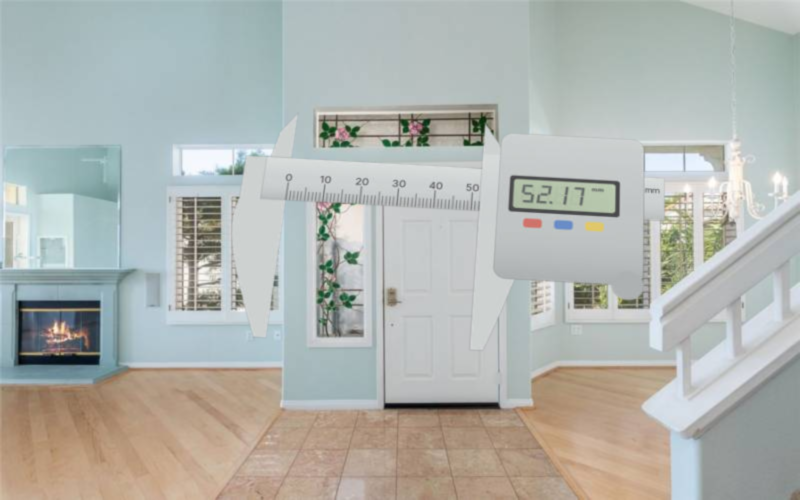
52.17 mm
